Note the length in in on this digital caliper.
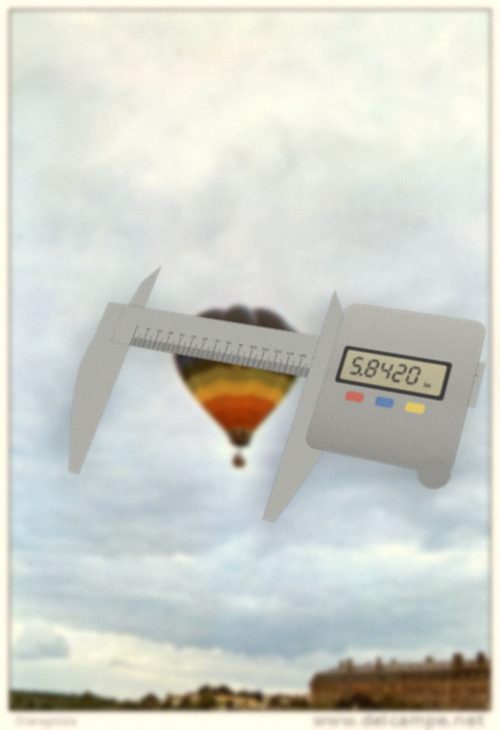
5.8420 in
